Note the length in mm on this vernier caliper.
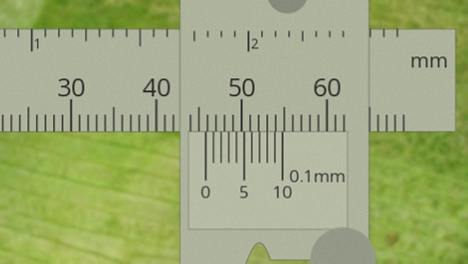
45.8 mm
